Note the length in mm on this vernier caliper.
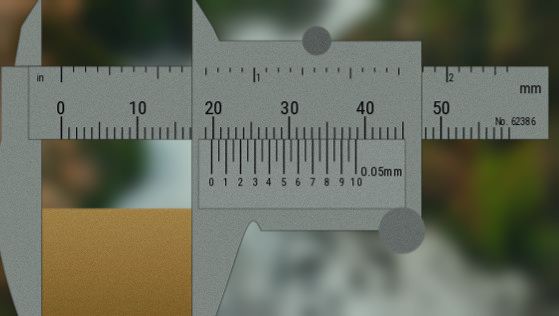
19.8 mm
